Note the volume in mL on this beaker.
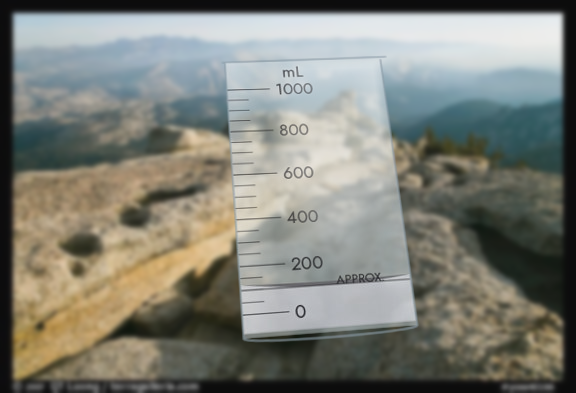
100 mL
